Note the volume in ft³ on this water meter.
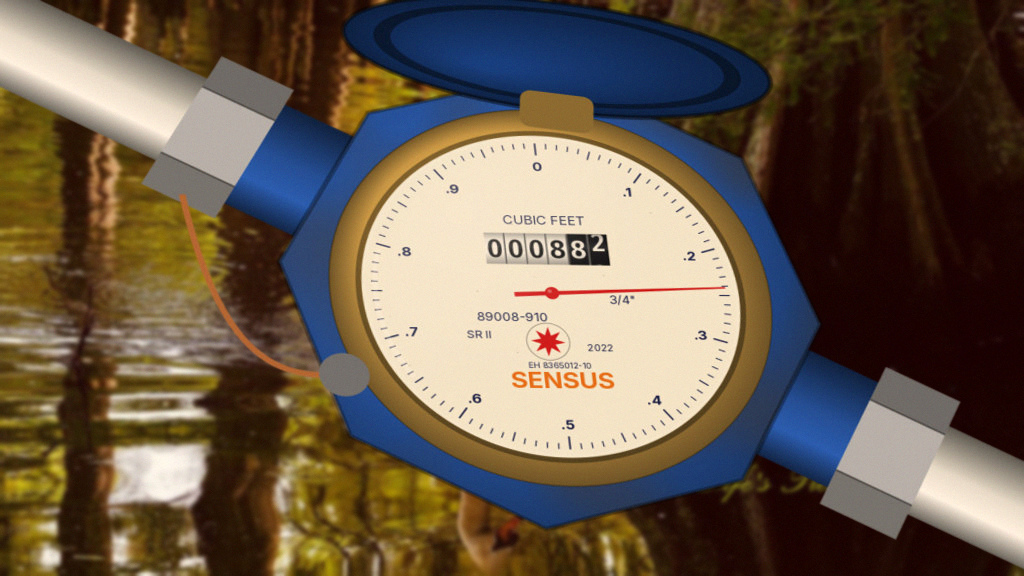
882.24 ft³
